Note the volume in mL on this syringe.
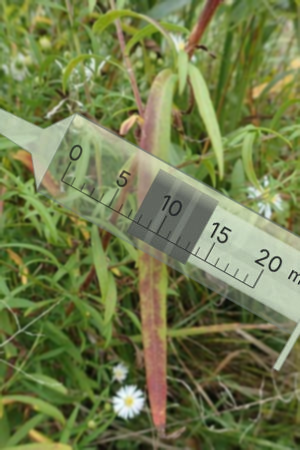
7.5 mL
